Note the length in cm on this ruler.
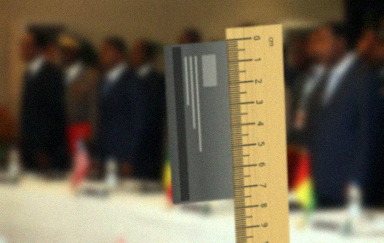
7.5 cm
